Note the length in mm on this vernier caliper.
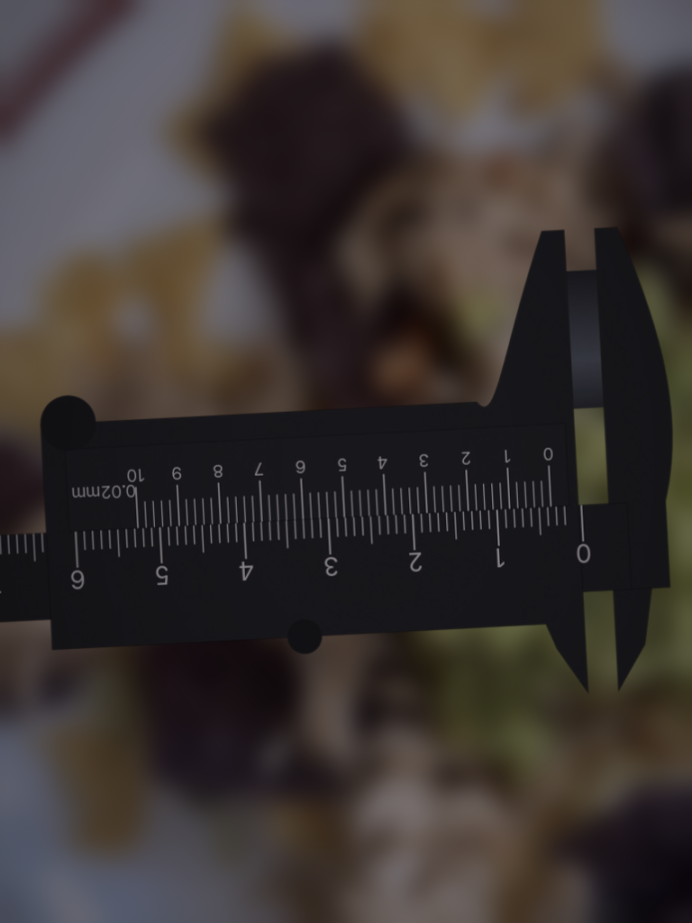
3.6 mm
